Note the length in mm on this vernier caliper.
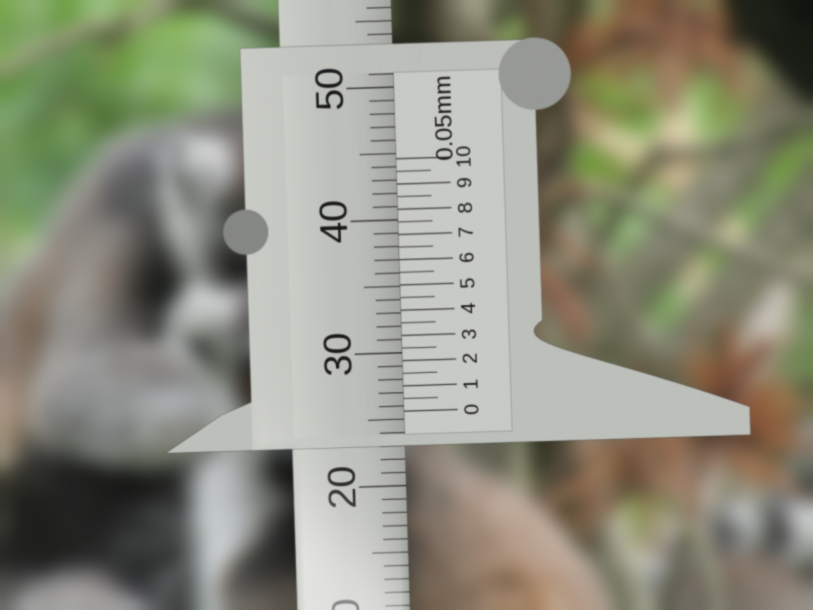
25.6 mm
